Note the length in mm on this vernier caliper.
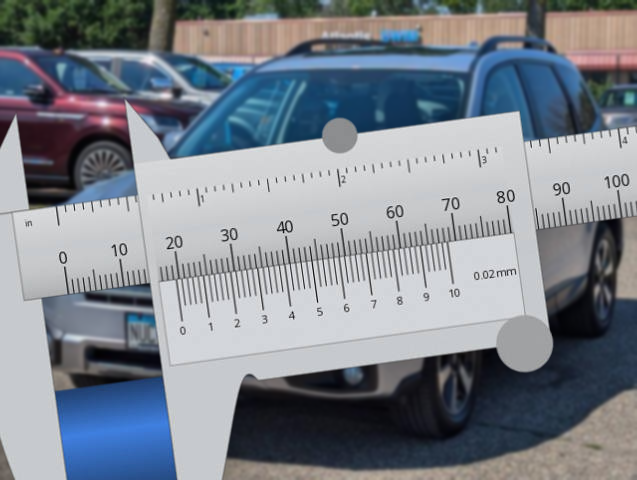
19.5 mm
